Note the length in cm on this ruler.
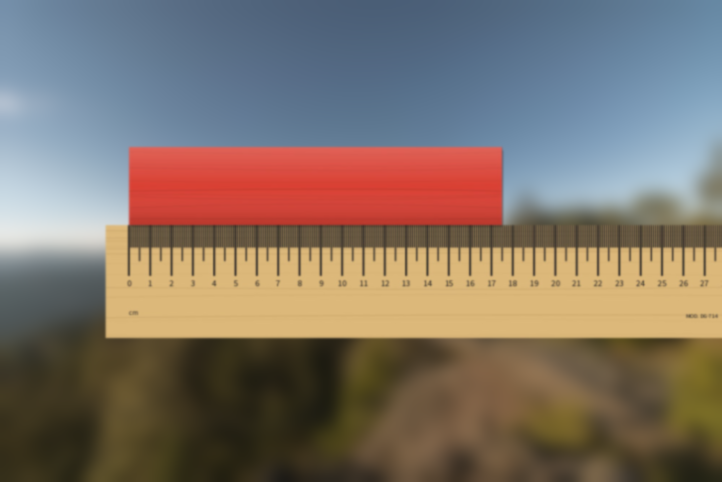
17.5 cm
